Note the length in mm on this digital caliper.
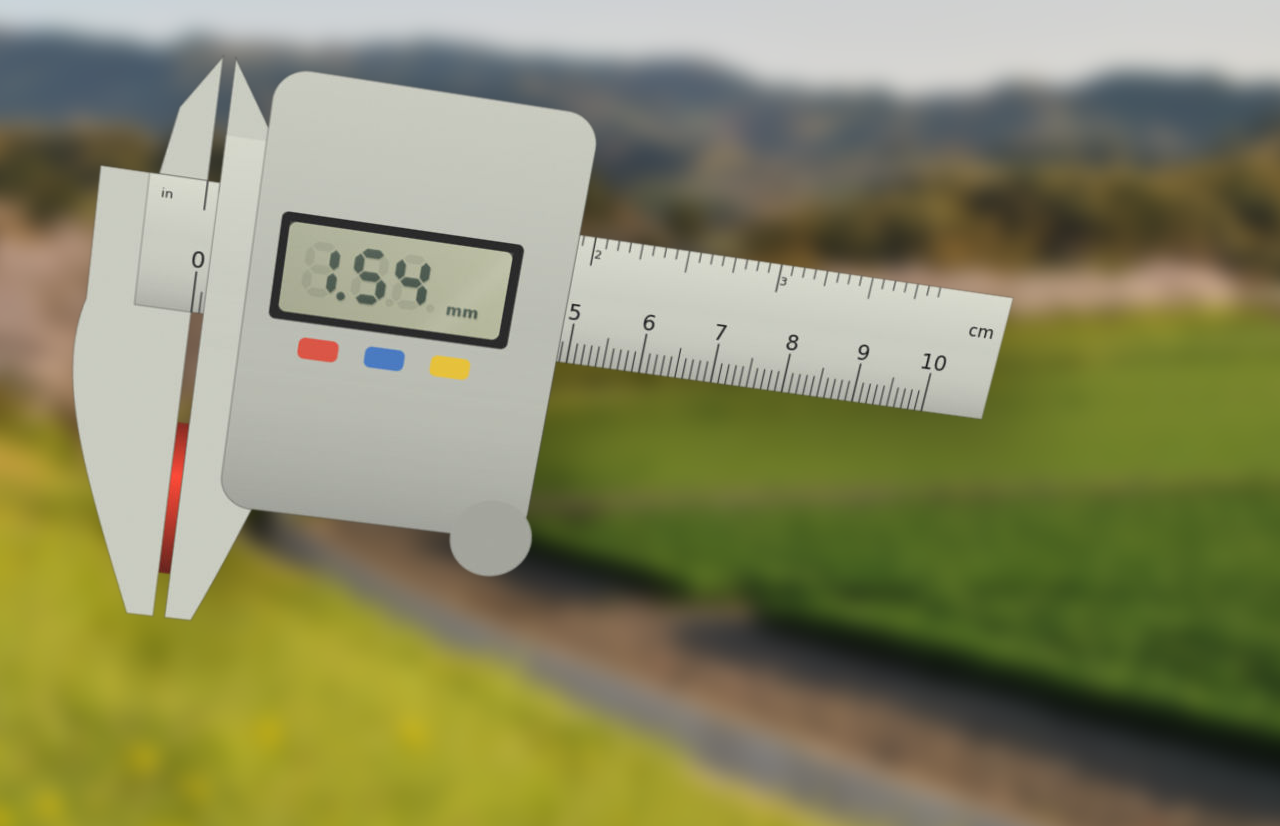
1.54 mm
